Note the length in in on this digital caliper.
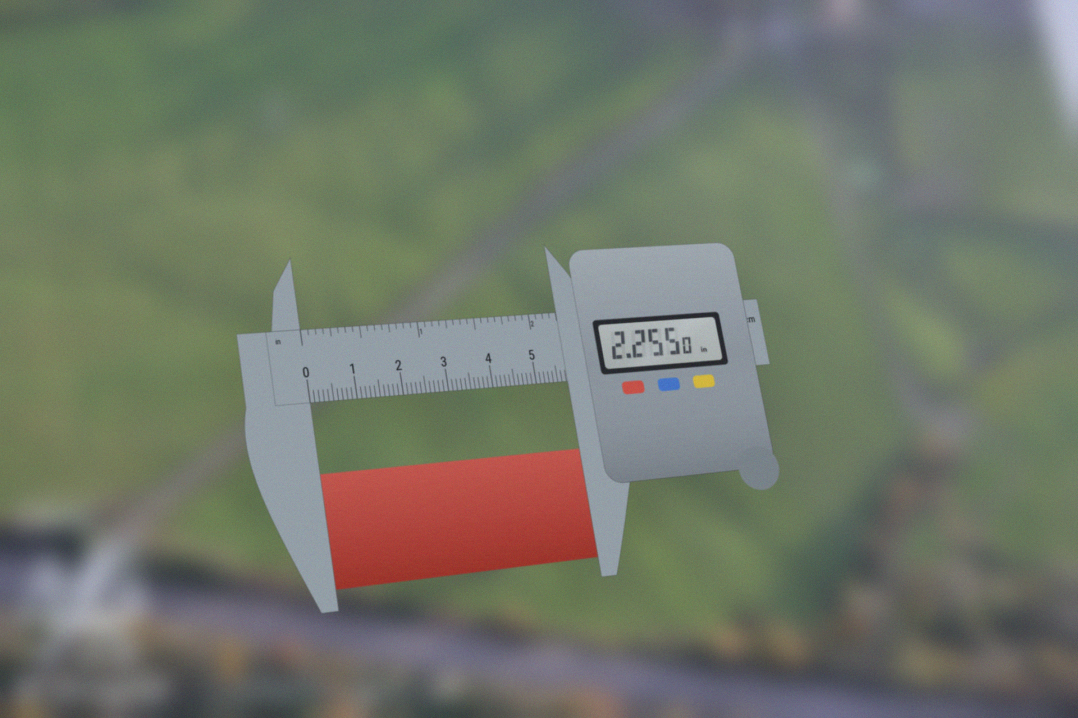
2.2550 in
